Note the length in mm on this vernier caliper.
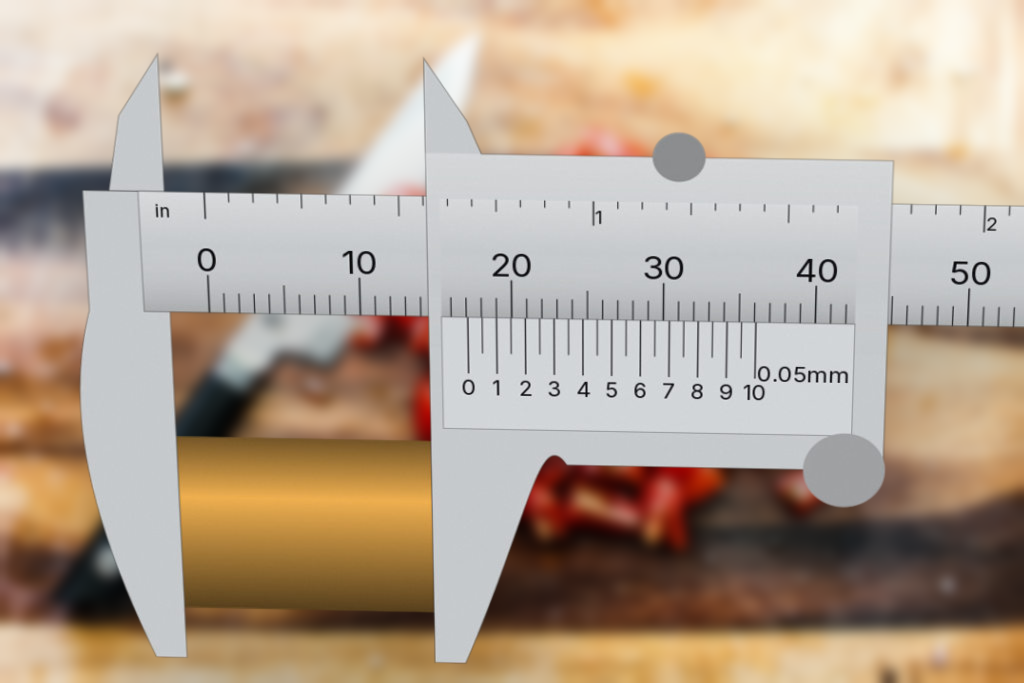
17.1 mm
